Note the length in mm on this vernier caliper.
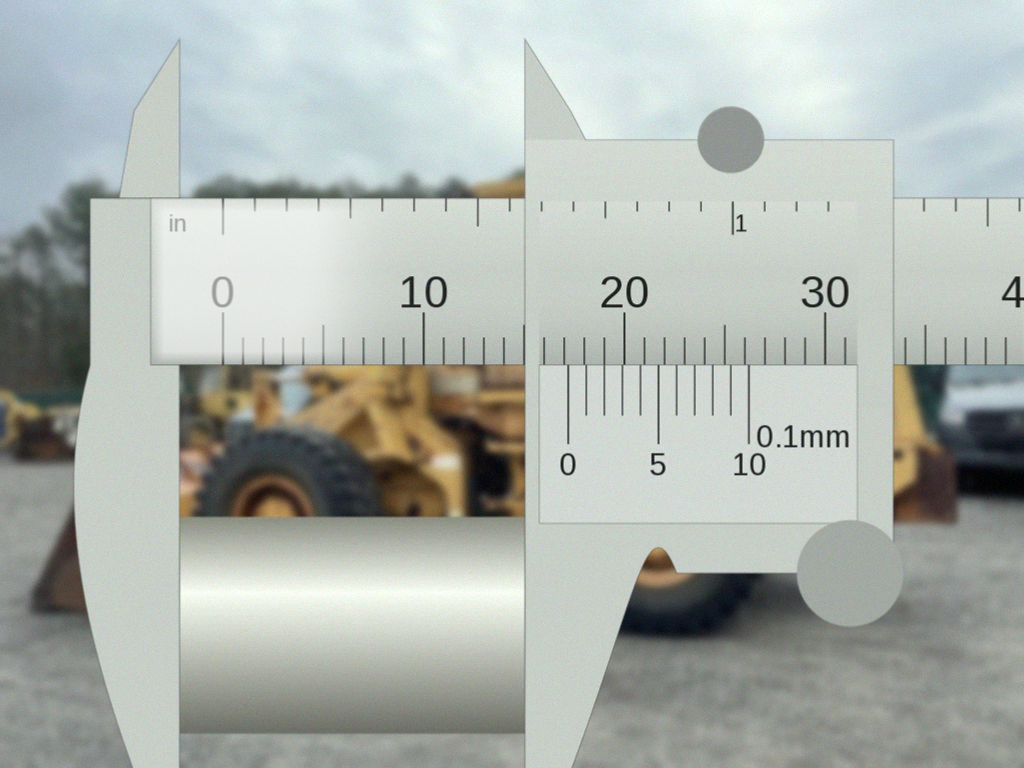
17.2 mm
